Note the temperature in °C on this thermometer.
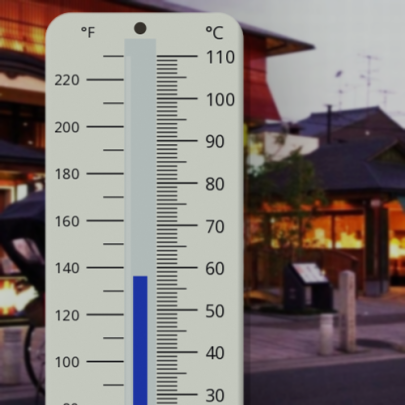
58 °C
